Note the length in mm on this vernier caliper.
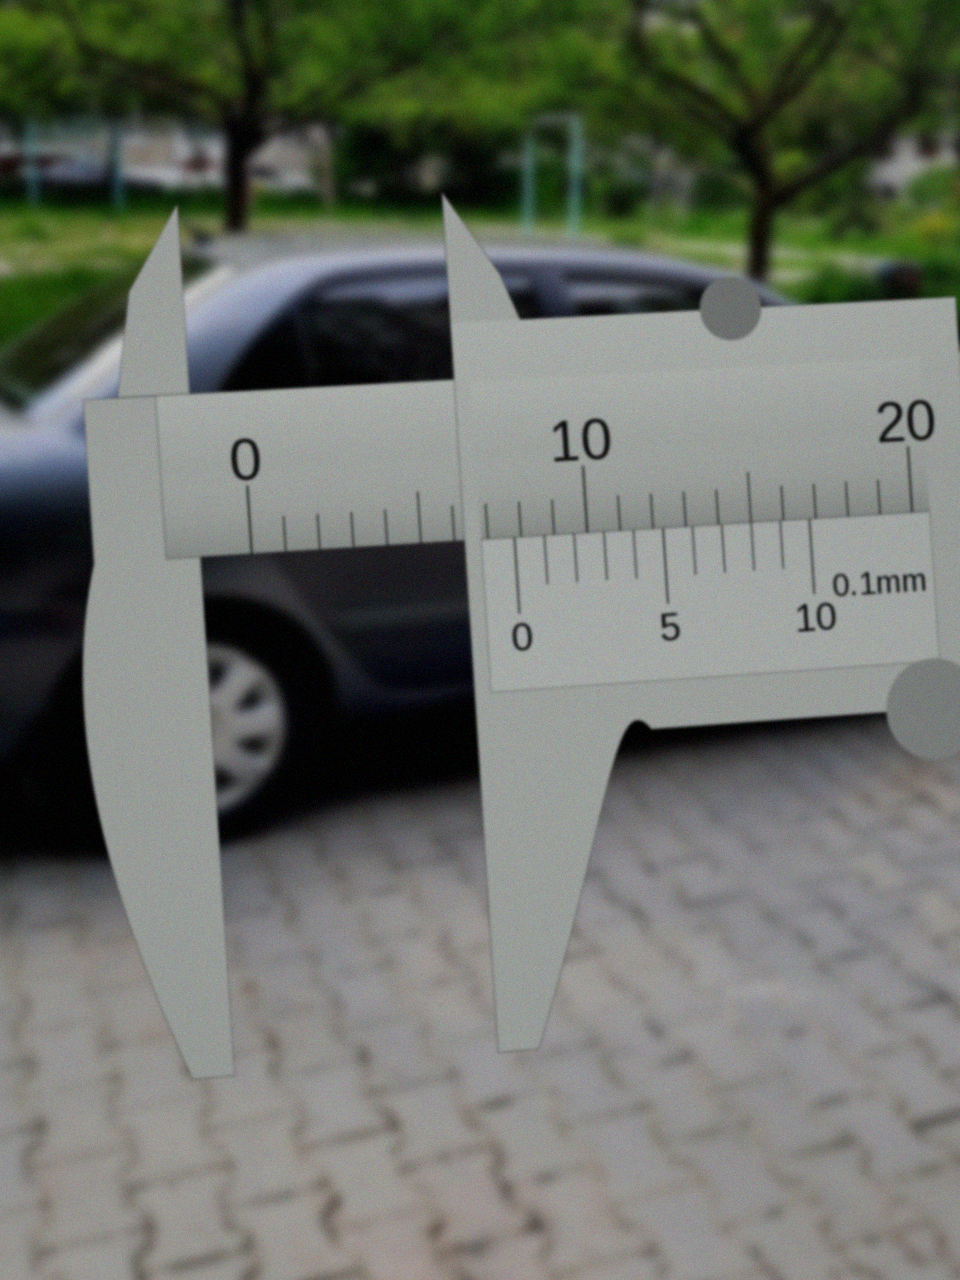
7.8 mm
